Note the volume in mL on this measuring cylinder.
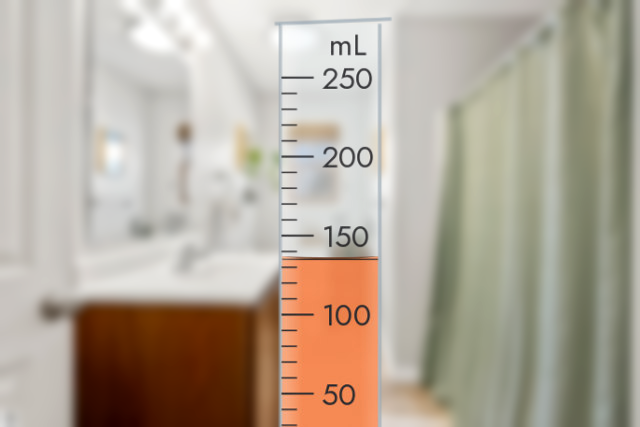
135 mL
